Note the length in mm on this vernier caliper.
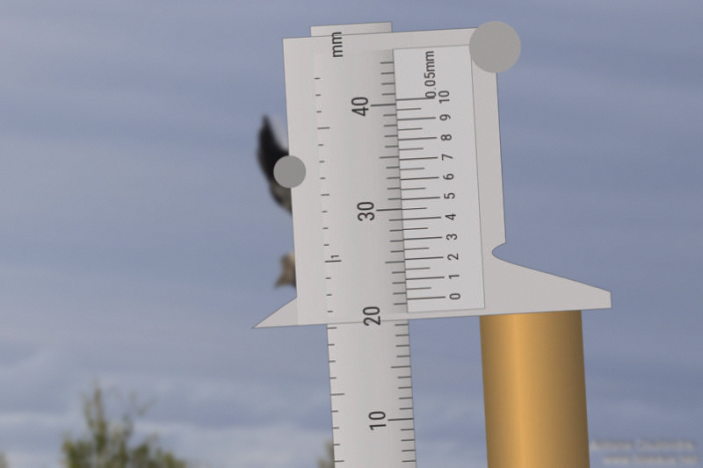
21.4 mm
